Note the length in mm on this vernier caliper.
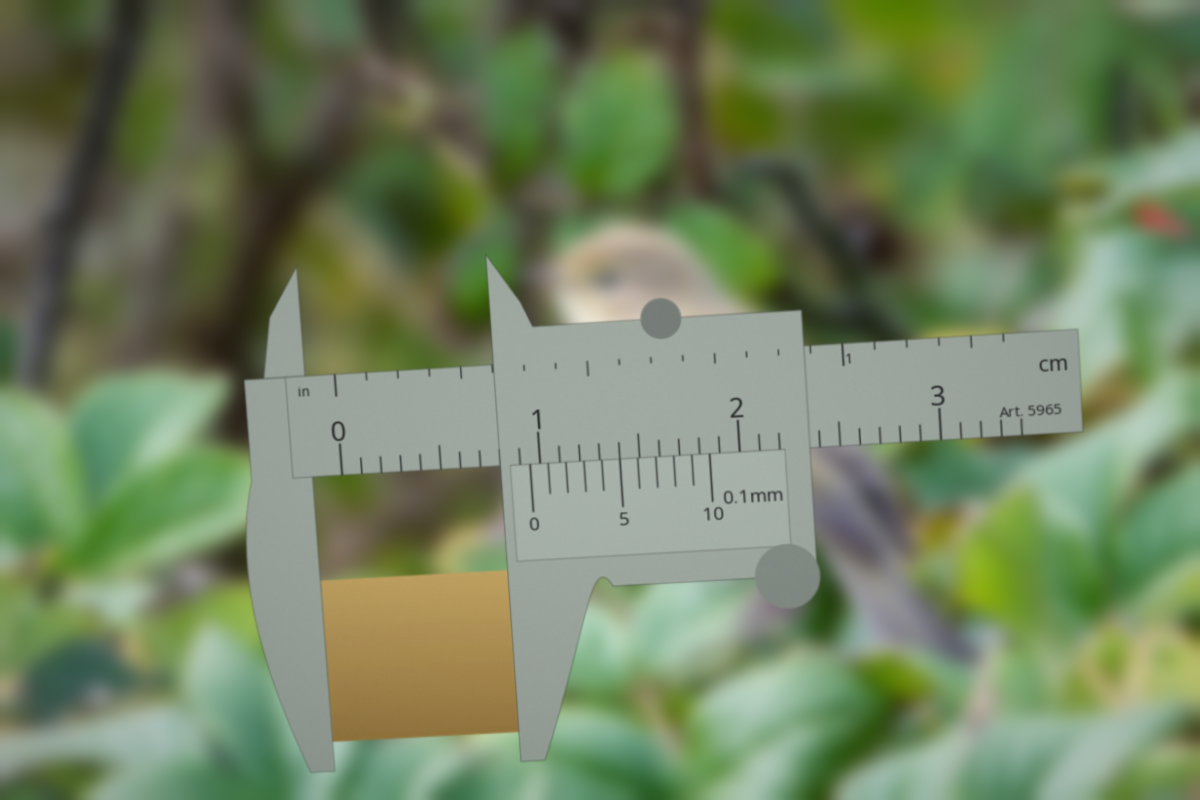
9.5 mm
